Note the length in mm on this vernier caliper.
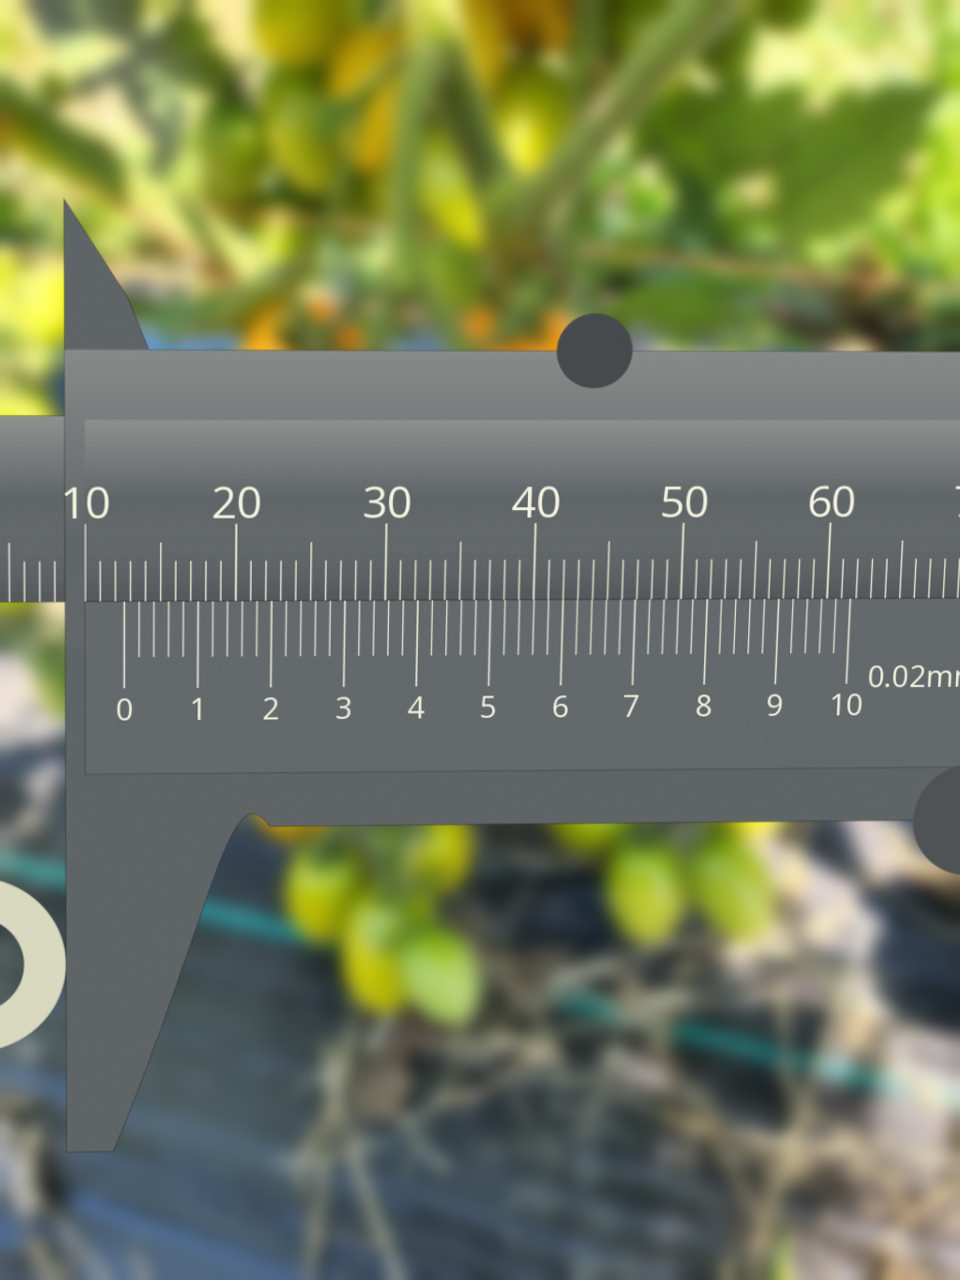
12.6 mm
